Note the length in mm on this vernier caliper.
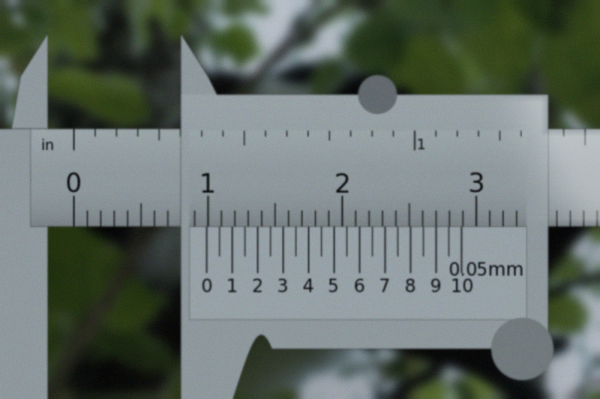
9.9 mm
